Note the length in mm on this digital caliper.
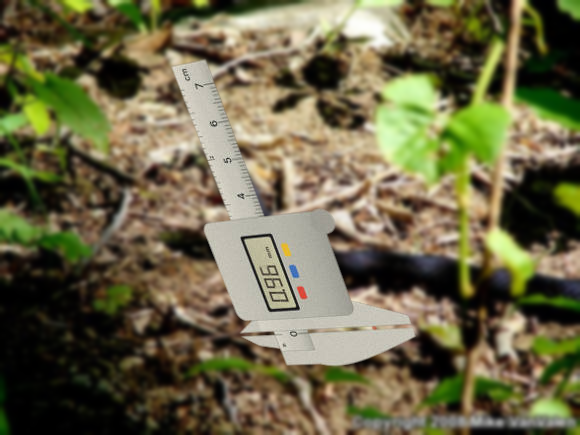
0.96 mm
